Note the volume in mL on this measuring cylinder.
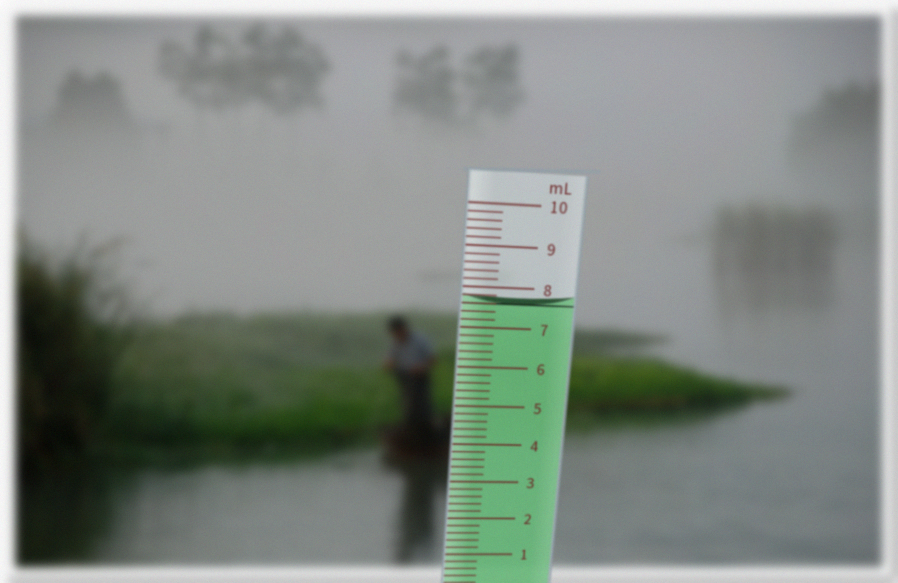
7.6 mL
